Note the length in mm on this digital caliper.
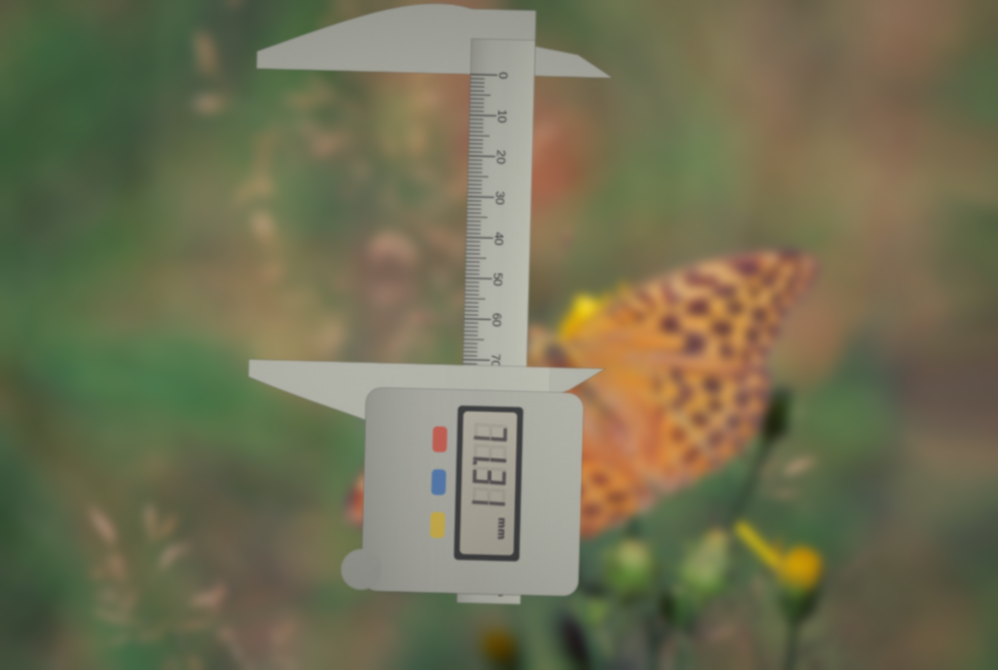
71.31 mm
